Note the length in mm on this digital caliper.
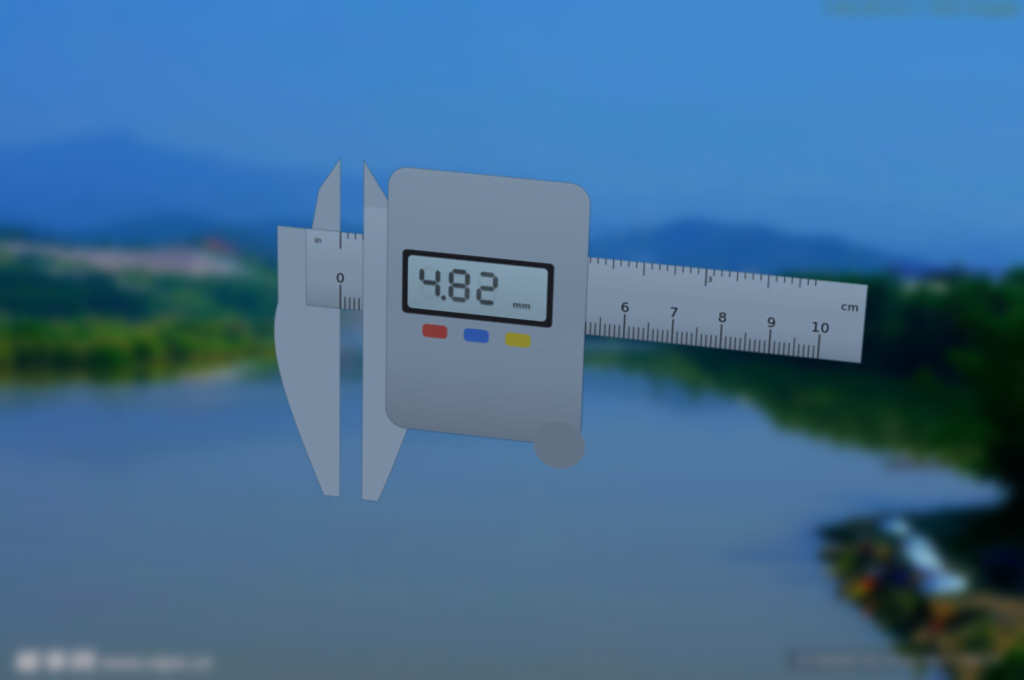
4.82 mm
